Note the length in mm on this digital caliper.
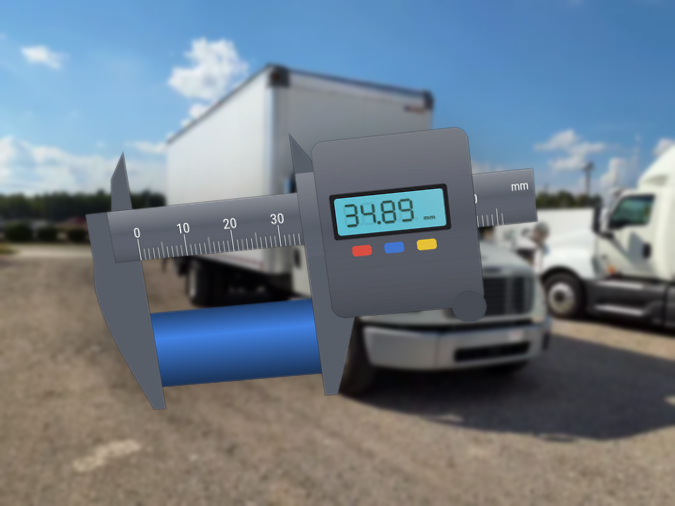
34.89 mm
